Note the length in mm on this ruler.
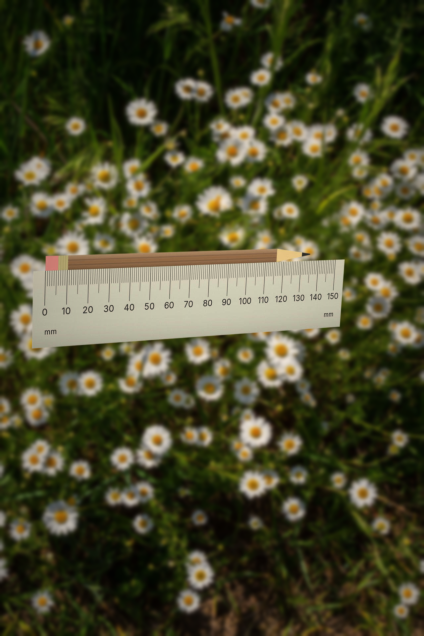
135 mm
